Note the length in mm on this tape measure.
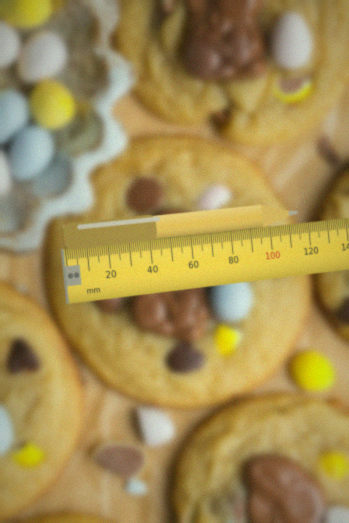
115 mm
